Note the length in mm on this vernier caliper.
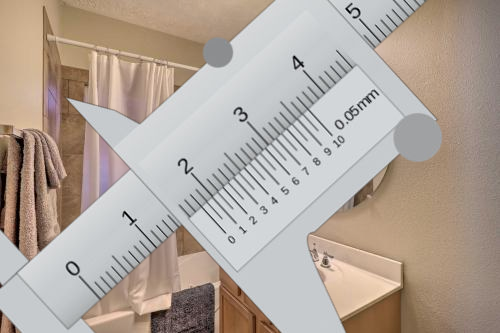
18.0 mm
